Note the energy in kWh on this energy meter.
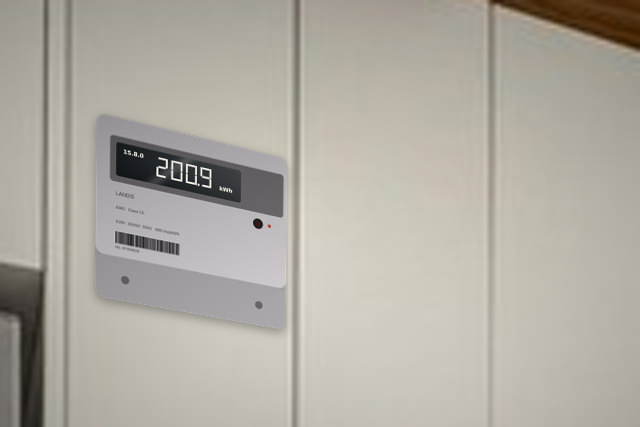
200.9 kWh
